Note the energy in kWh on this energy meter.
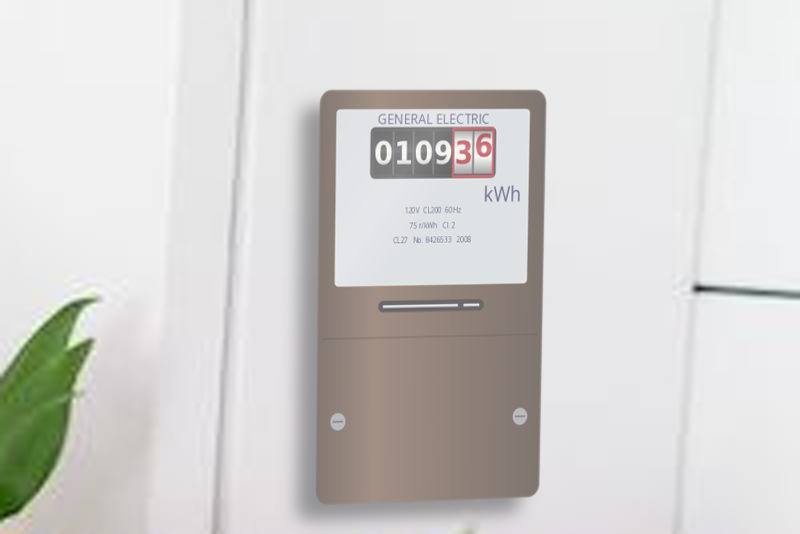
109.36 kWh
